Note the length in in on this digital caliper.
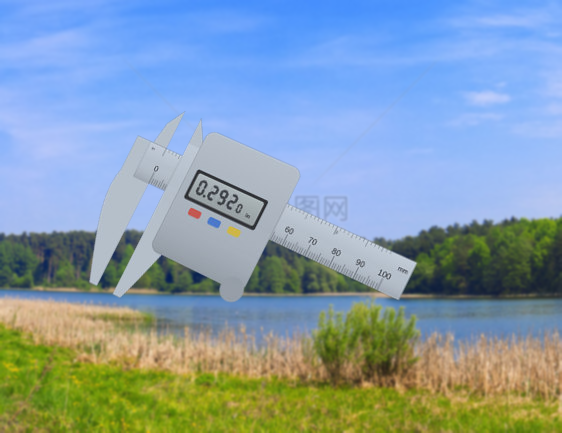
0.2920 in
